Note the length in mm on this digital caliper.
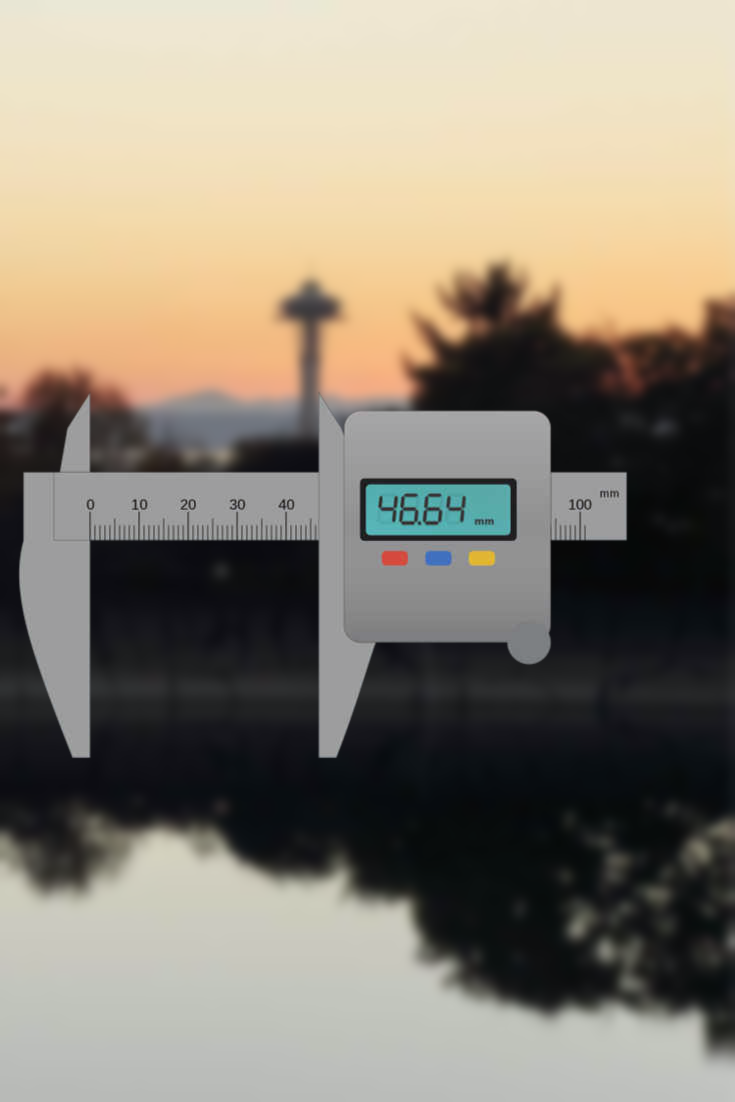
46.64 mm
